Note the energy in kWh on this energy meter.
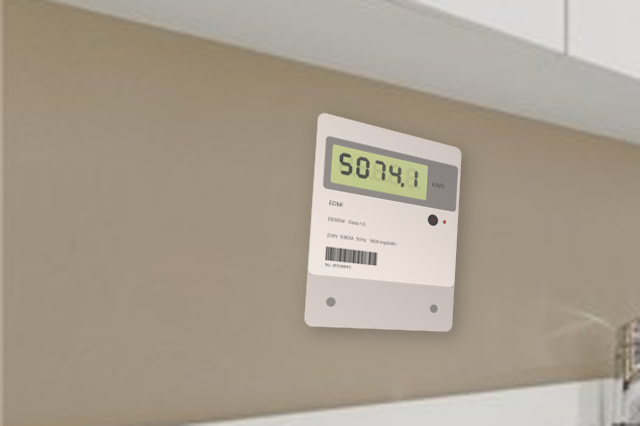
5074.1 kWh
